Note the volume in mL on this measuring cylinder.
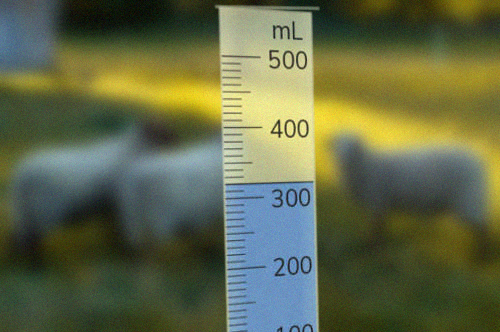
320 mL
